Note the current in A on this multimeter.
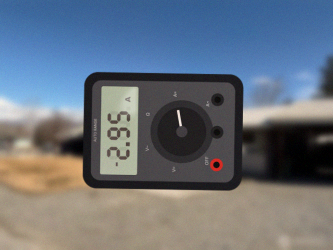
-2.95 A
